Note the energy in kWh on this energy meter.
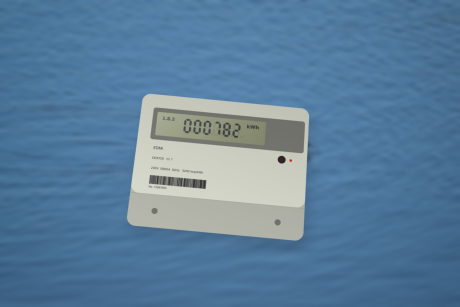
782 kWh
